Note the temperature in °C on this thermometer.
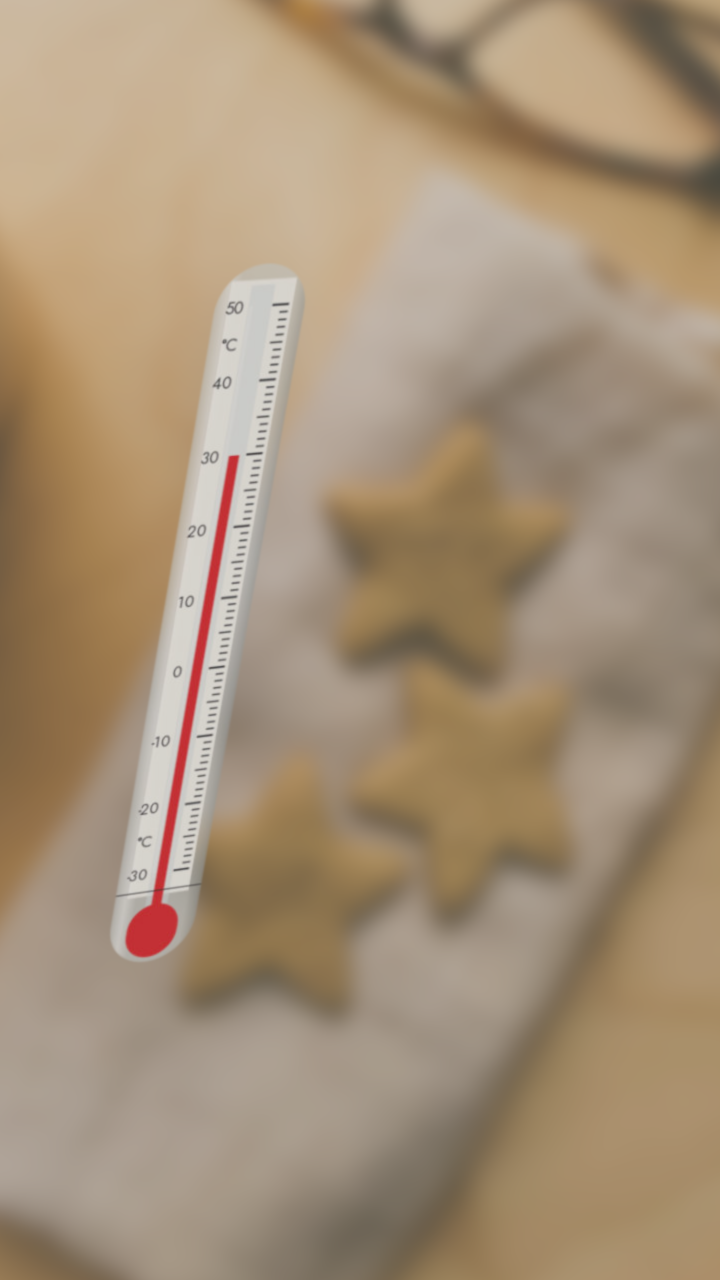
30 °C
